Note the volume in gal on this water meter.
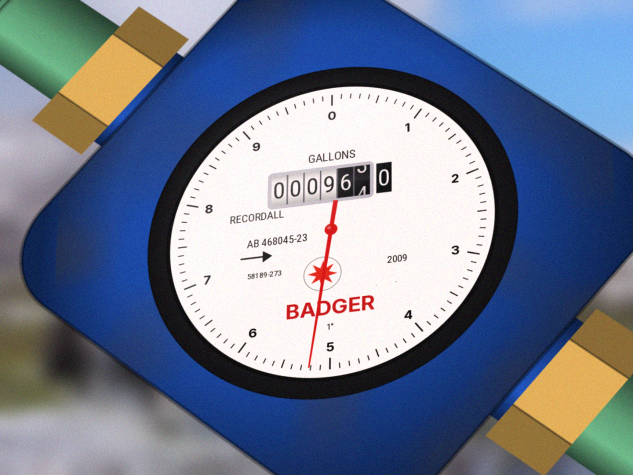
9635.2 gal
